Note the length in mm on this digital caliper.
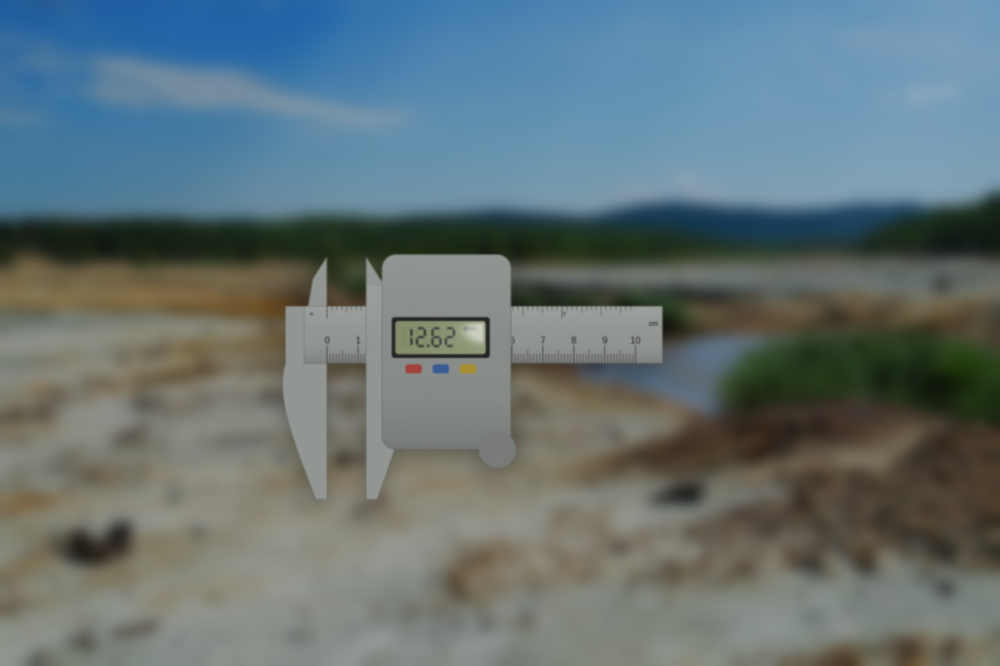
12.62 mm
